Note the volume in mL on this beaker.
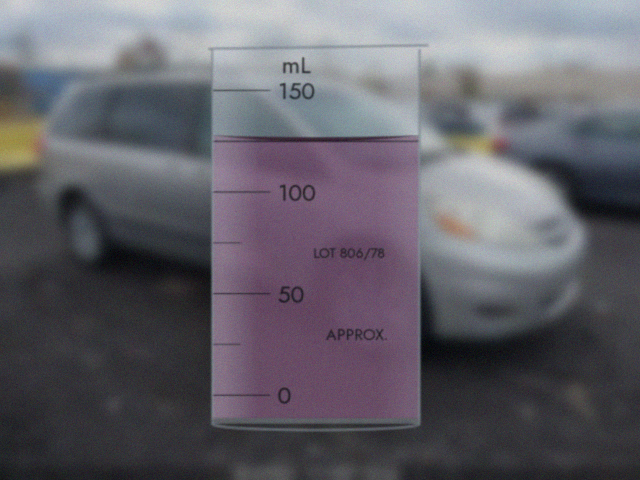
125 mL
